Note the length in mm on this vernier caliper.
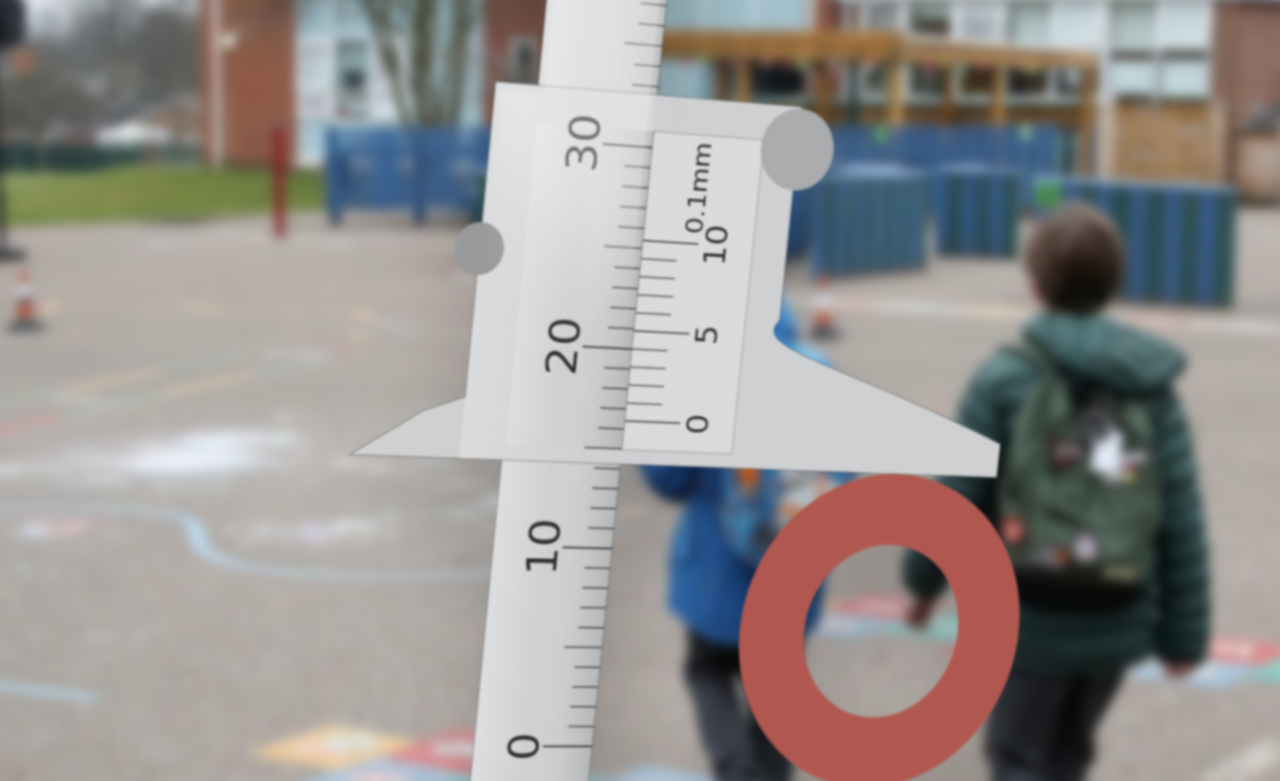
16.4 mm
